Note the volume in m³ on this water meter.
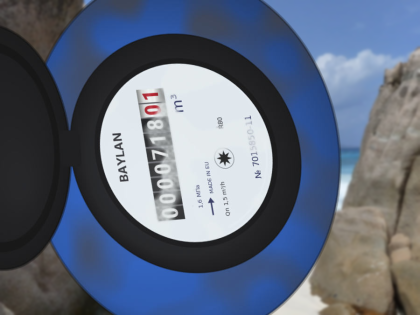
718.01 m³
